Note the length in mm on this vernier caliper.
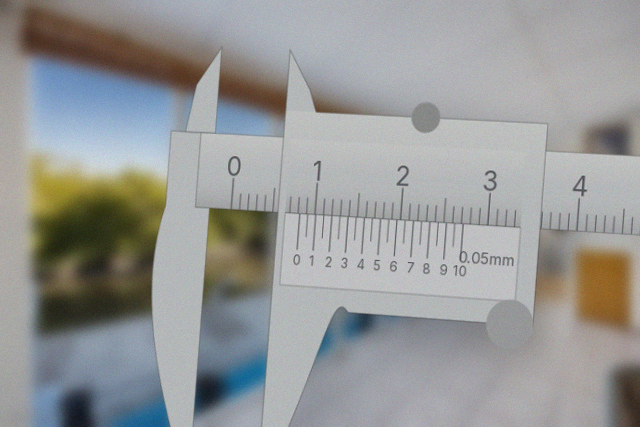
8.2 mm
